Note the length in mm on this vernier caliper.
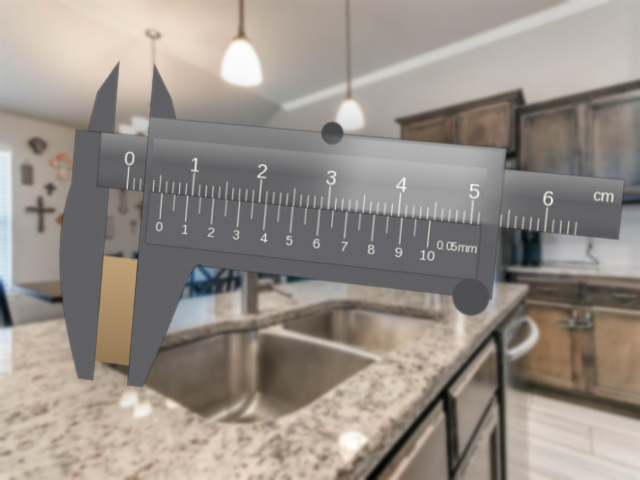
5.4 mm
